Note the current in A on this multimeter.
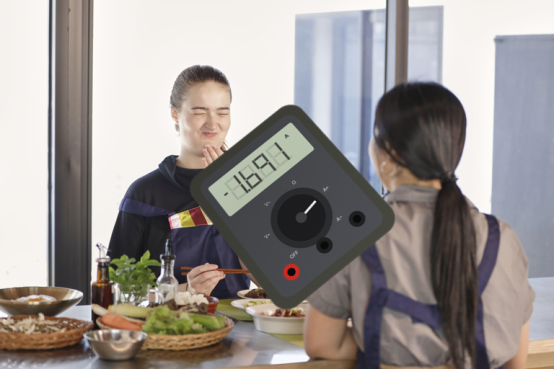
-1.691 A
